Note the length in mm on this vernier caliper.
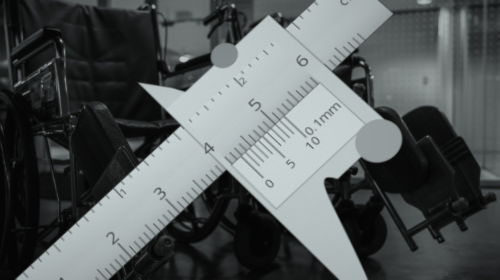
42.8 mm
